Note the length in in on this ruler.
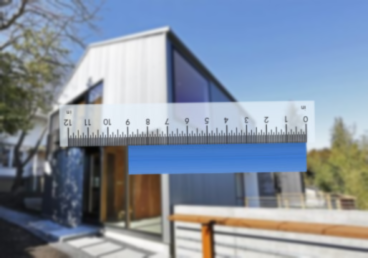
9 in
